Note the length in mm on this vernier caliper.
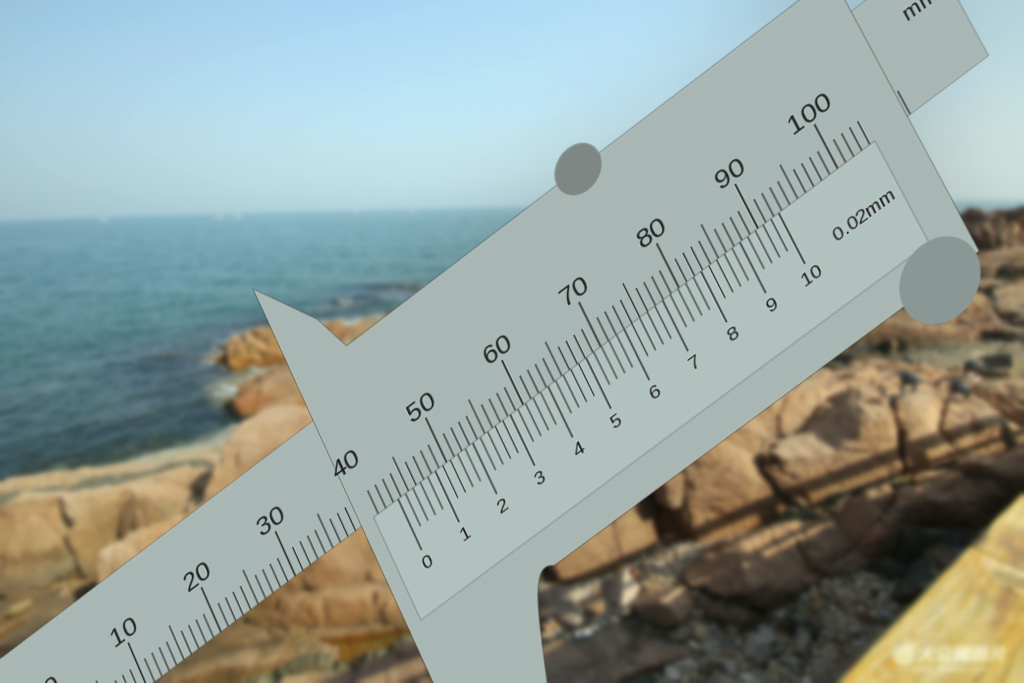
43.6 mm
